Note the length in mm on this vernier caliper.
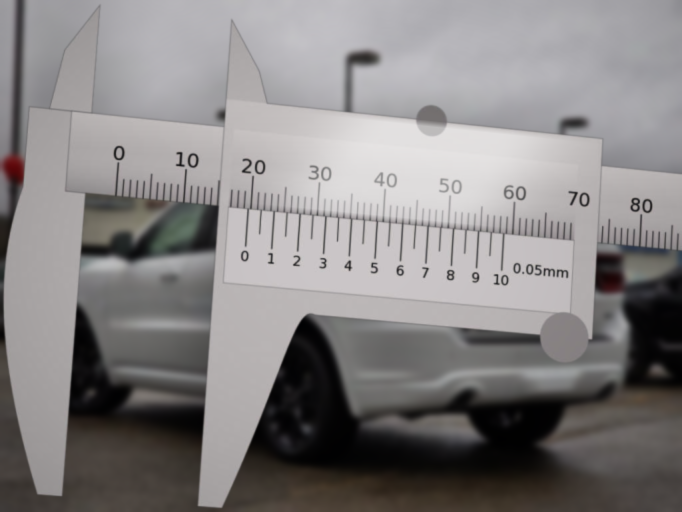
19.6 mm
